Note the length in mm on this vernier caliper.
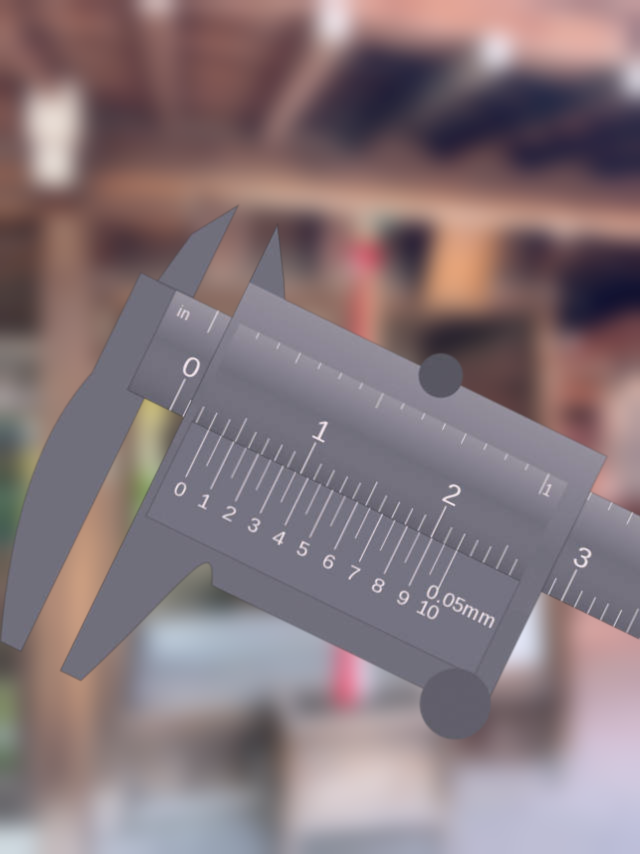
3.0 mm
